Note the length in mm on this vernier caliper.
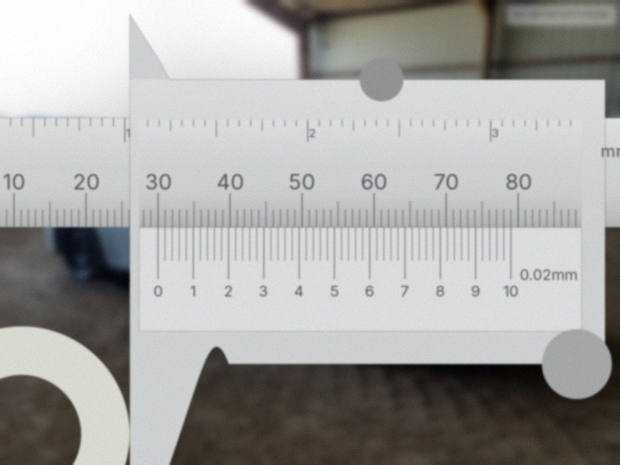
30.0 mm
